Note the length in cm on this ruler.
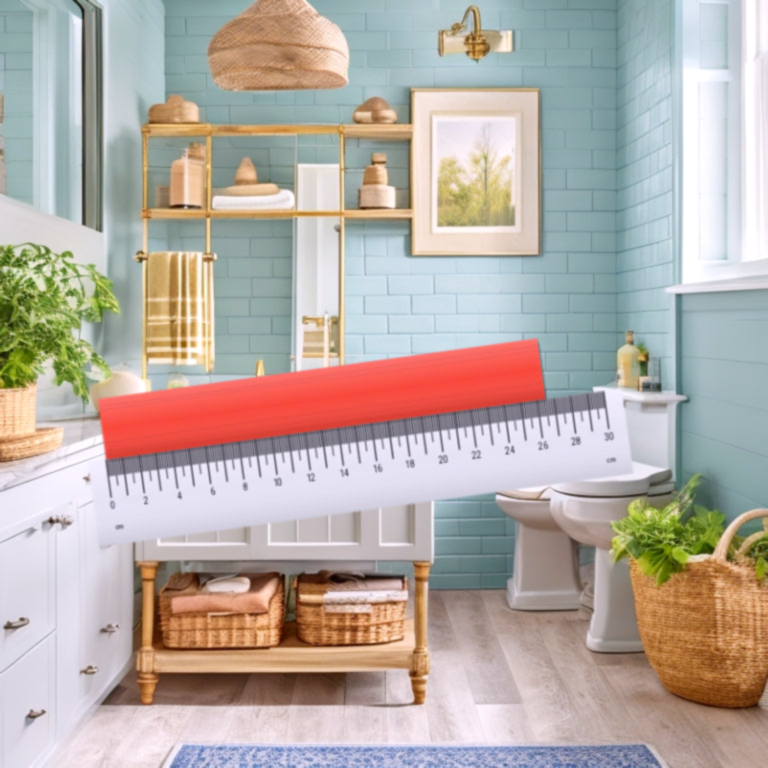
26.5 cm
